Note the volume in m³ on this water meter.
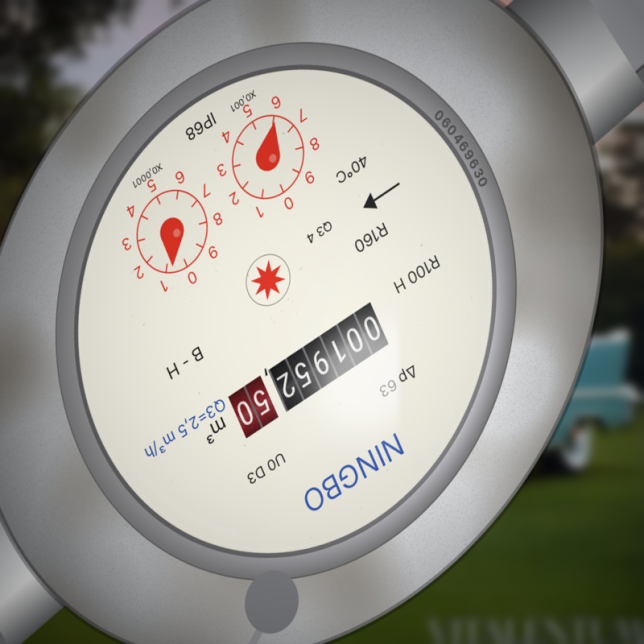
1952.5060 m³
